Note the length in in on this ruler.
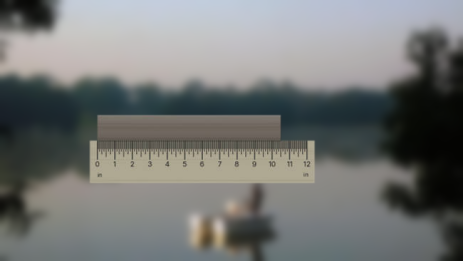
10.5 in
